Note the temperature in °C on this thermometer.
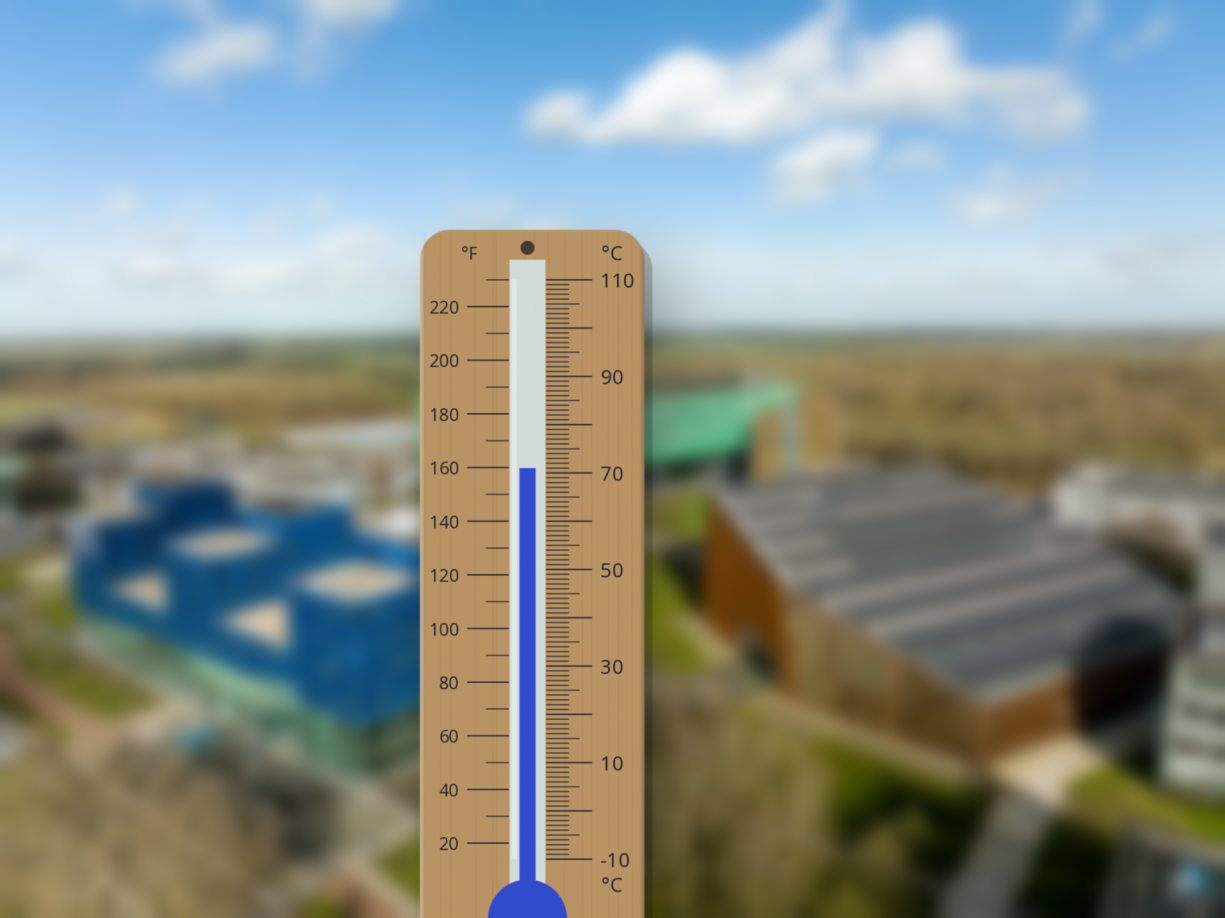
71 °C
